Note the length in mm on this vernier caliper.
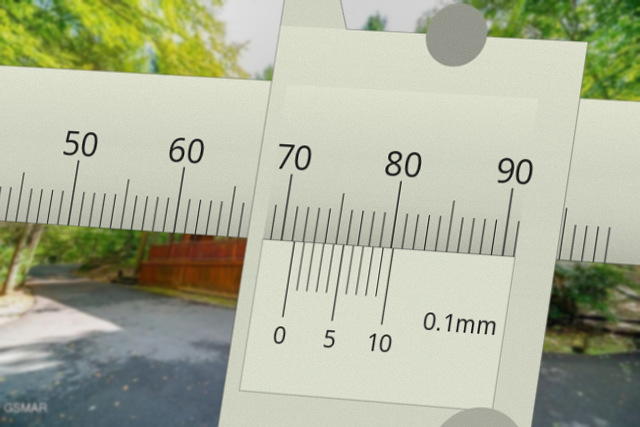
71.2 mm
